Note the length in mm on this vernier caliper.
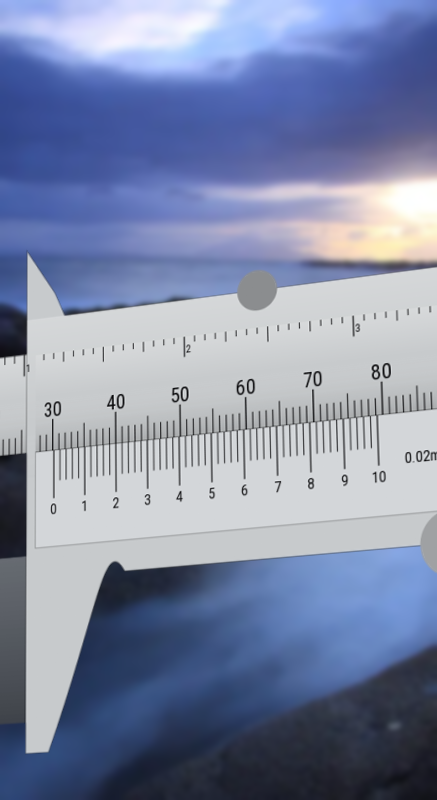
30.2 mm
